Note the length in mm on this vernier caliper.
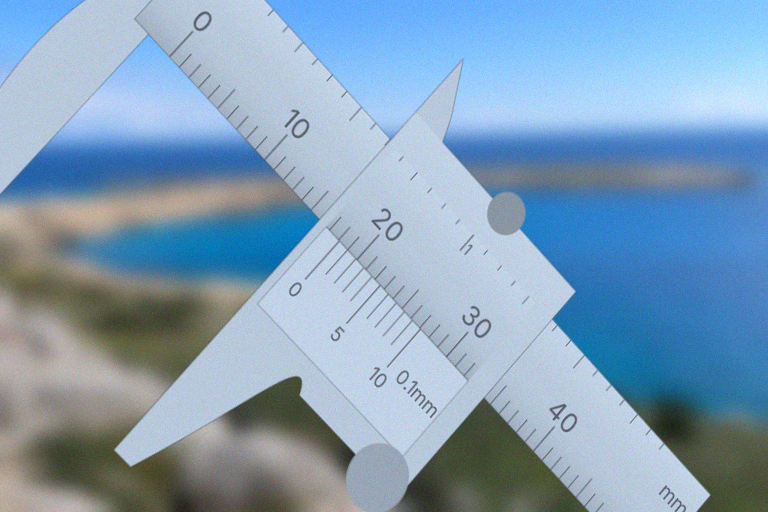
18.1 mm
